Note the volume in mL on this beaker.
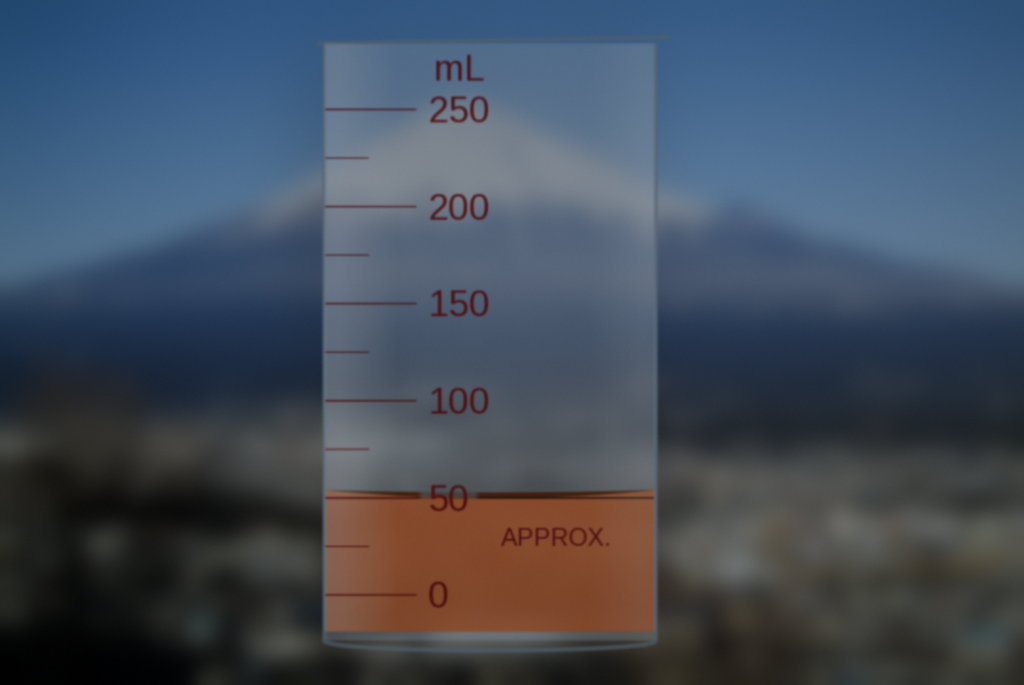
50 mL
